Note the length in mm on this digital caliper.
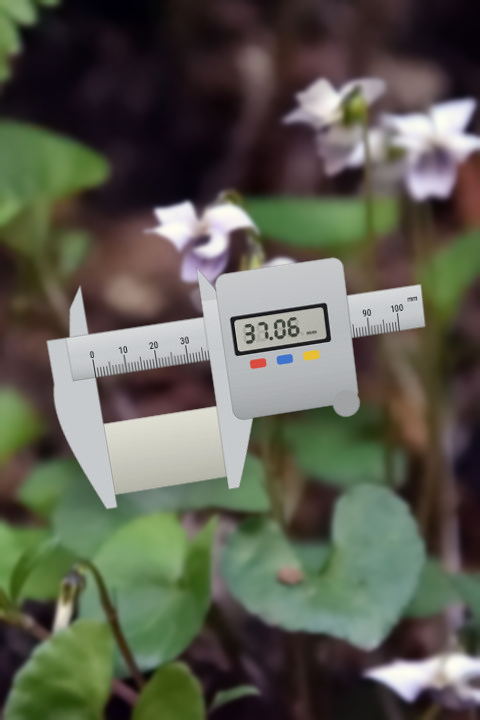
37.06 mm
